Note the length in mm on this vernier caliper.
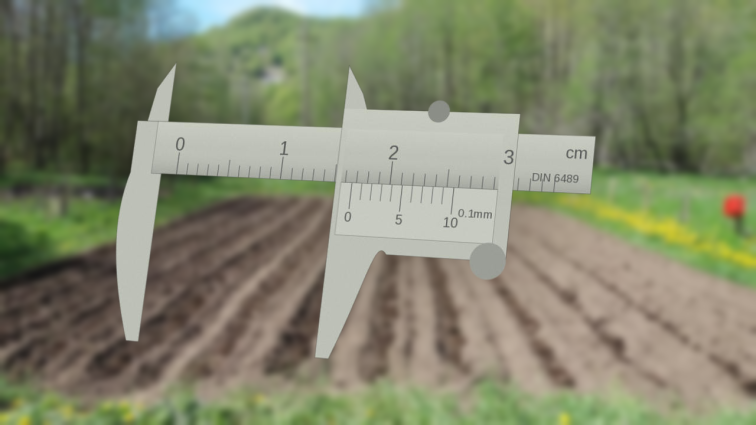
16.6 mm
